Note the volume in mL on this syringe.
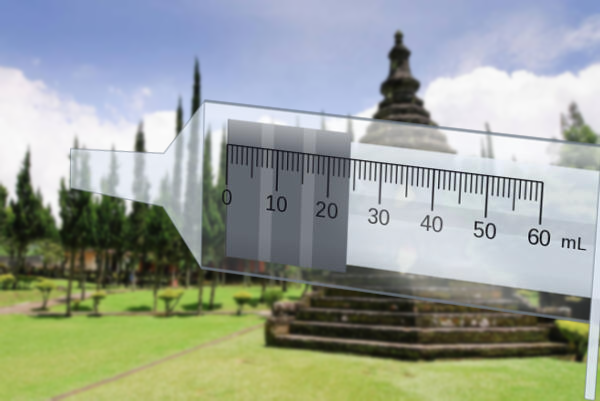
0 mL
